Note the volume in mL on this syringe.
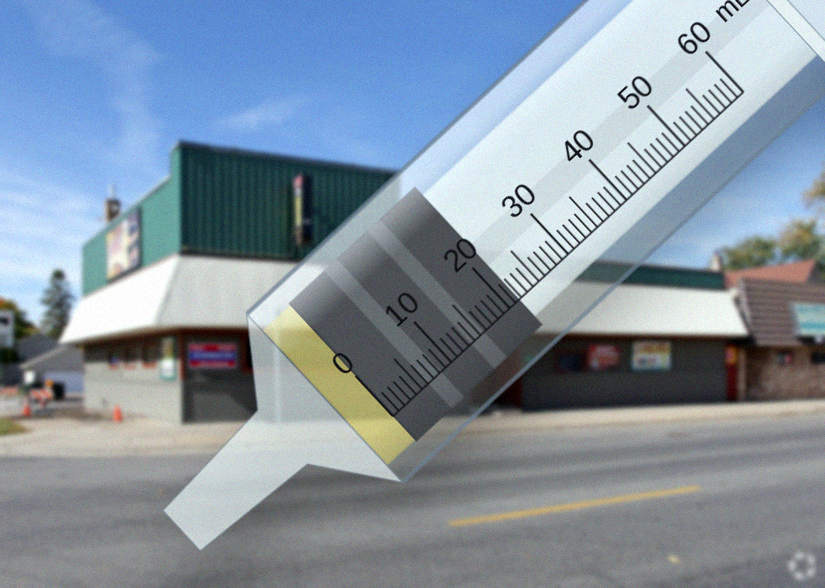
0 mL
